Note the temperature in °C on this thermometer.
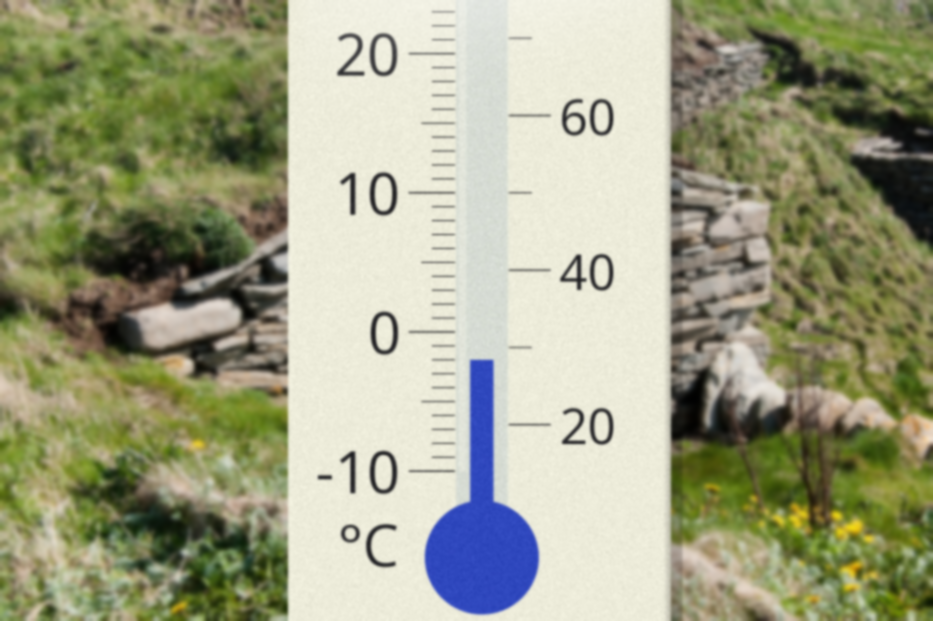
-2 °C
